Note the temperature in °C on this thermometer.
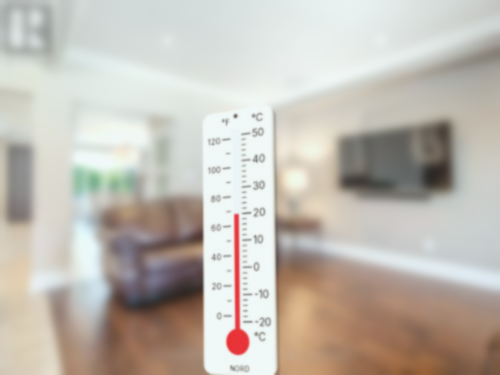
20 °C
